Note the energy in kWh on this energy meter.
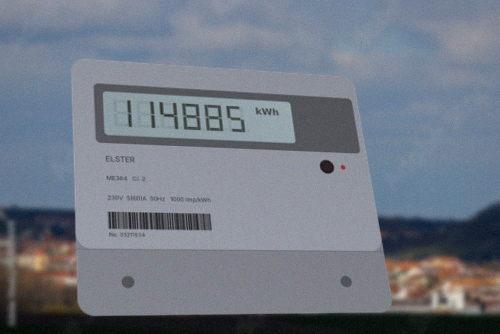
114885 kWh
